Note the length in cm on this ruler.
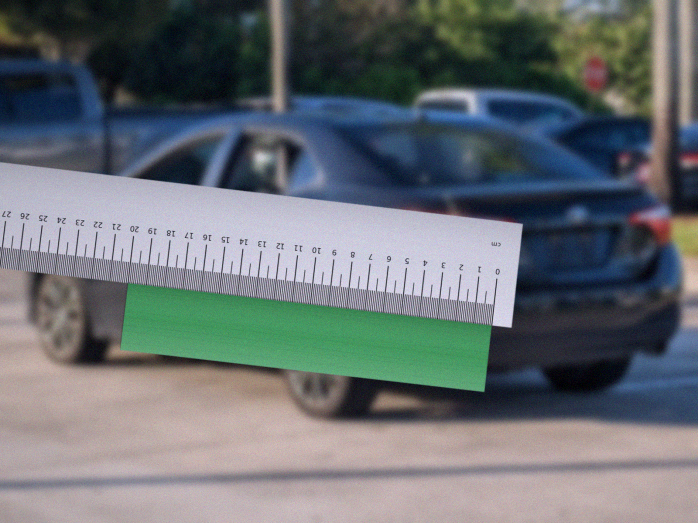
20 cm
